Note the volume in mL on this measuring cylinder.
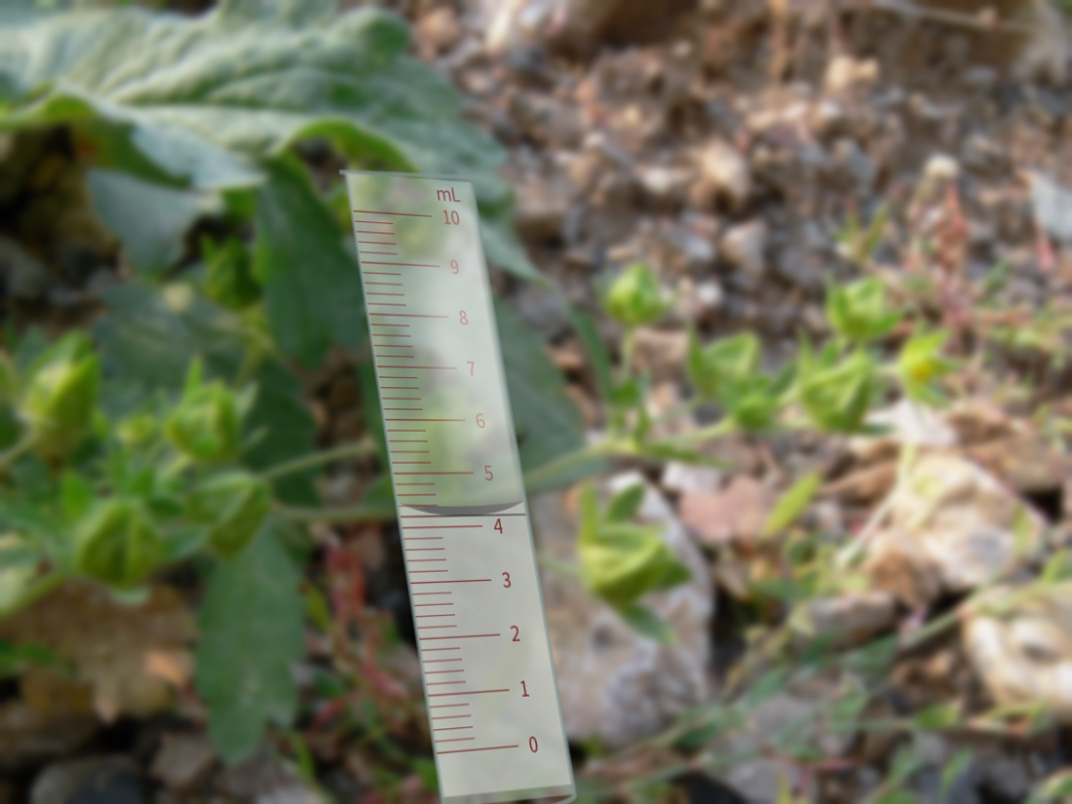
4.2 mL
